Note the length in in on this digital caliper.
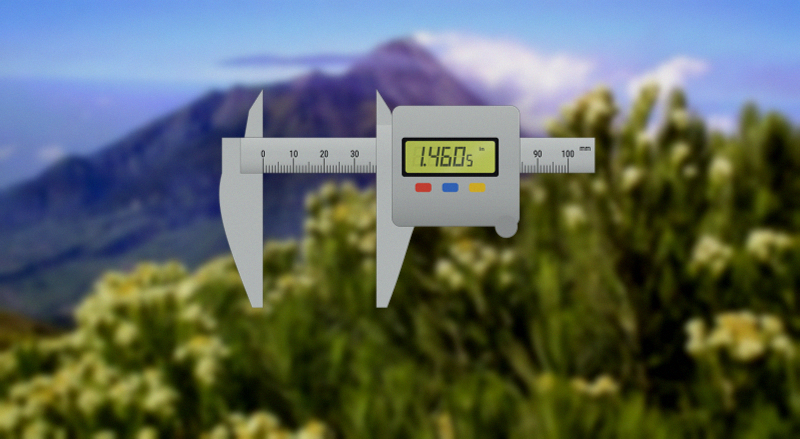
1.4605 in
